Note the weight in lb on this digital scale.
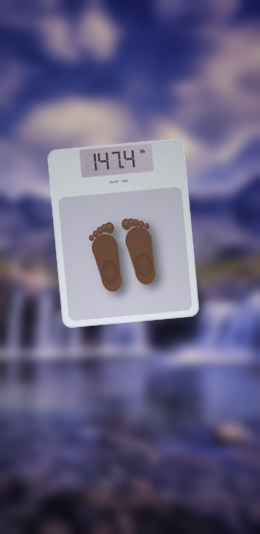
147.4 lb
